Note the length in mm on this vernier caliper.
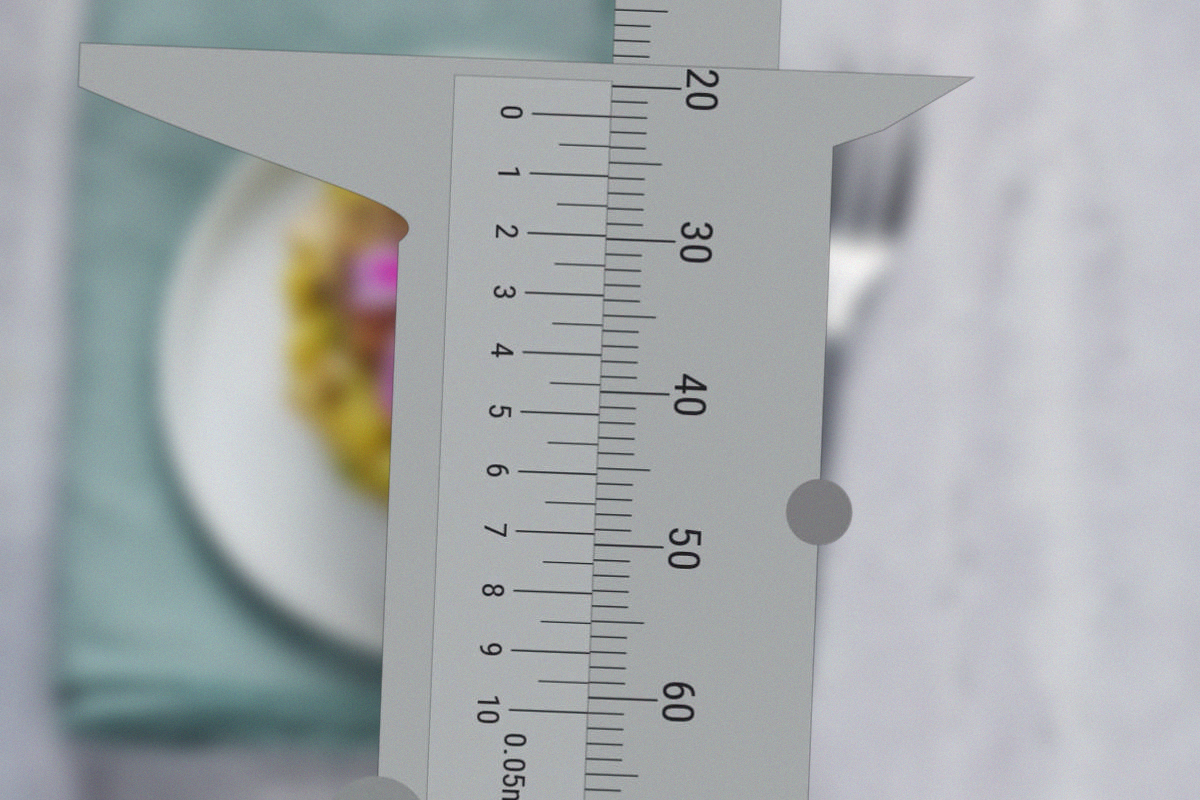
22.0 mm
